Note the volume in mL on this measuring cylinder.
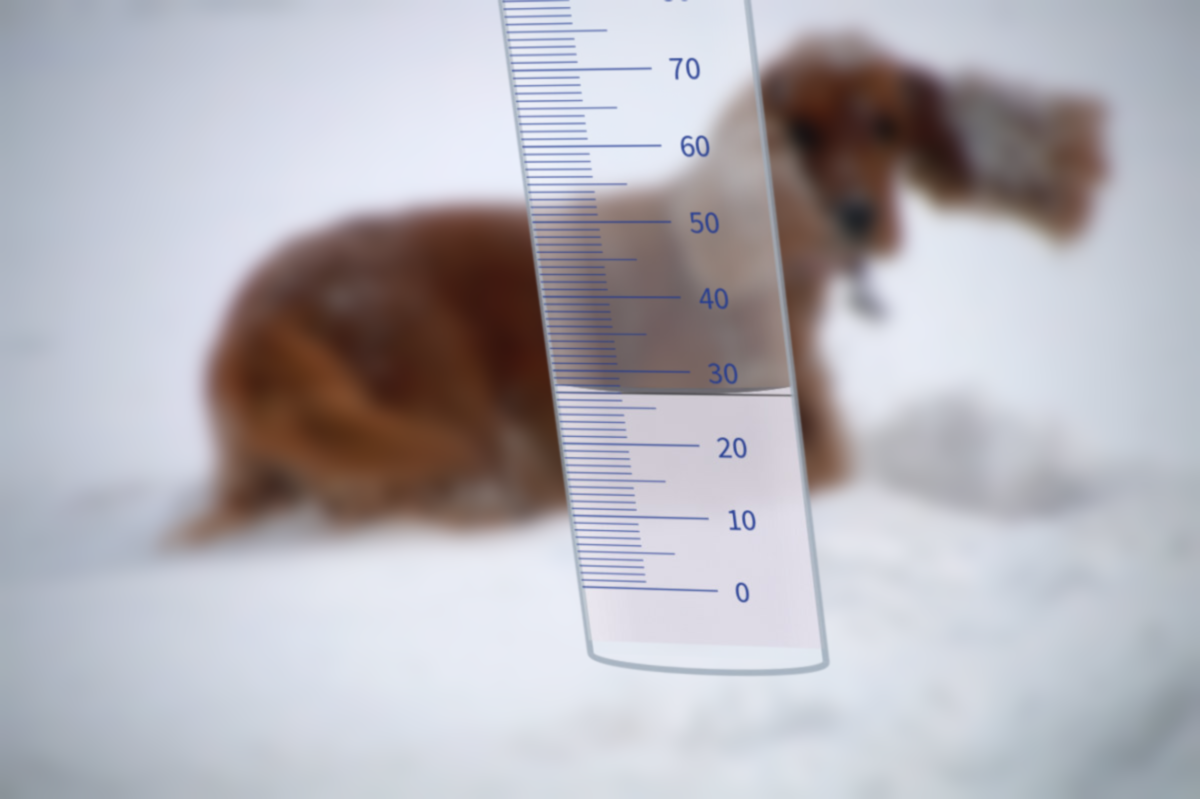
27 mL
